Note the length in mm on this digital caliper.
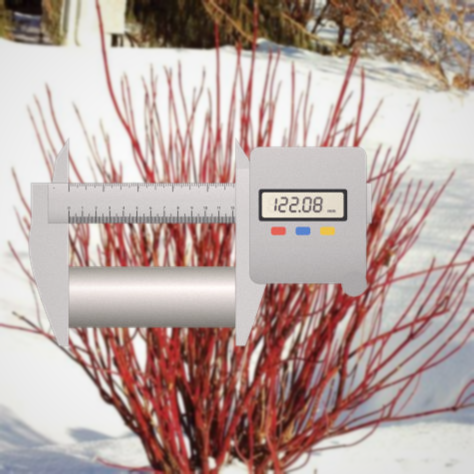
122.08 mm
